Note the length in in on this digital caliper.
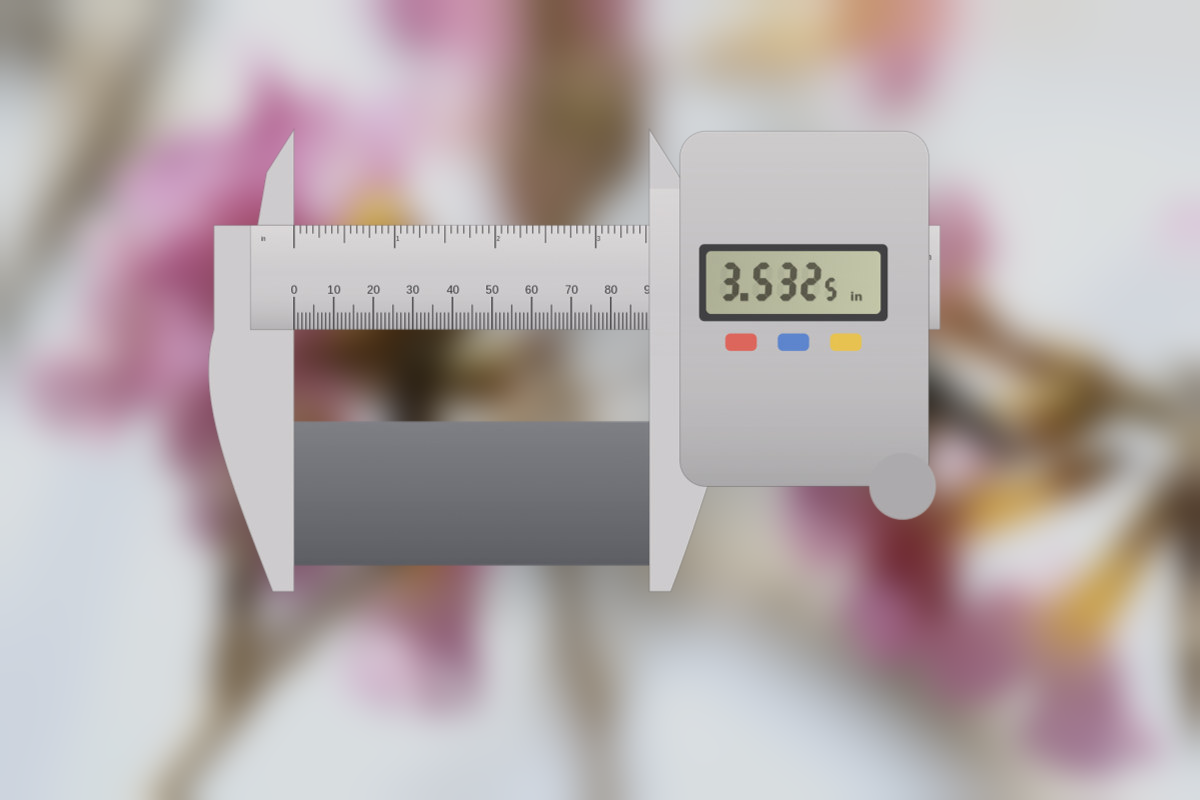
3.5325 in
